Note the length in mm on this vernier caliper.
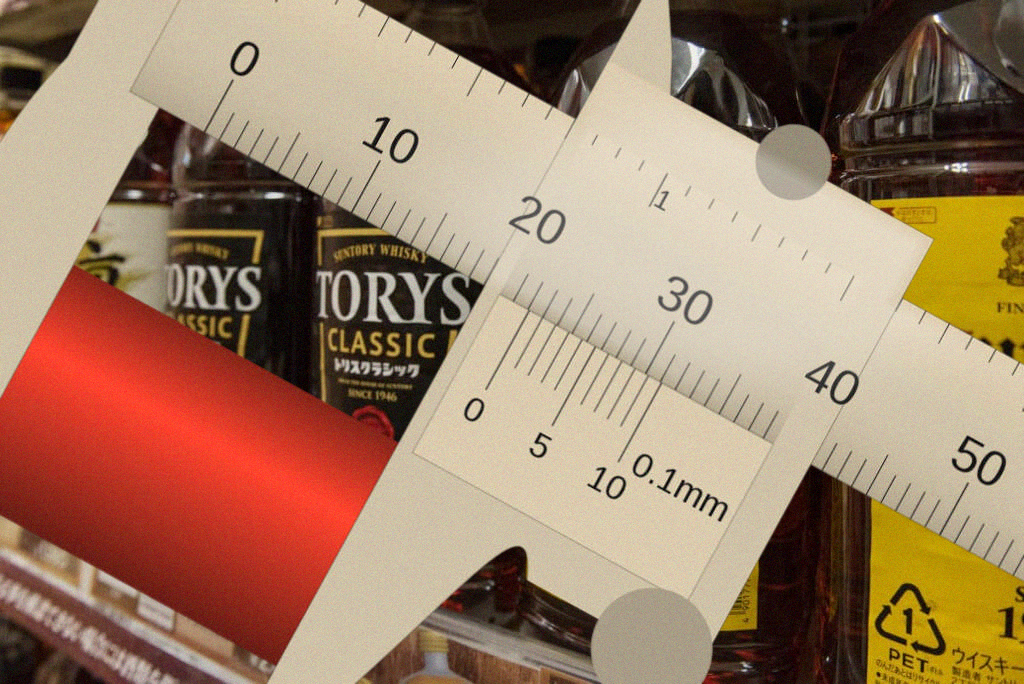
22.1 mm
